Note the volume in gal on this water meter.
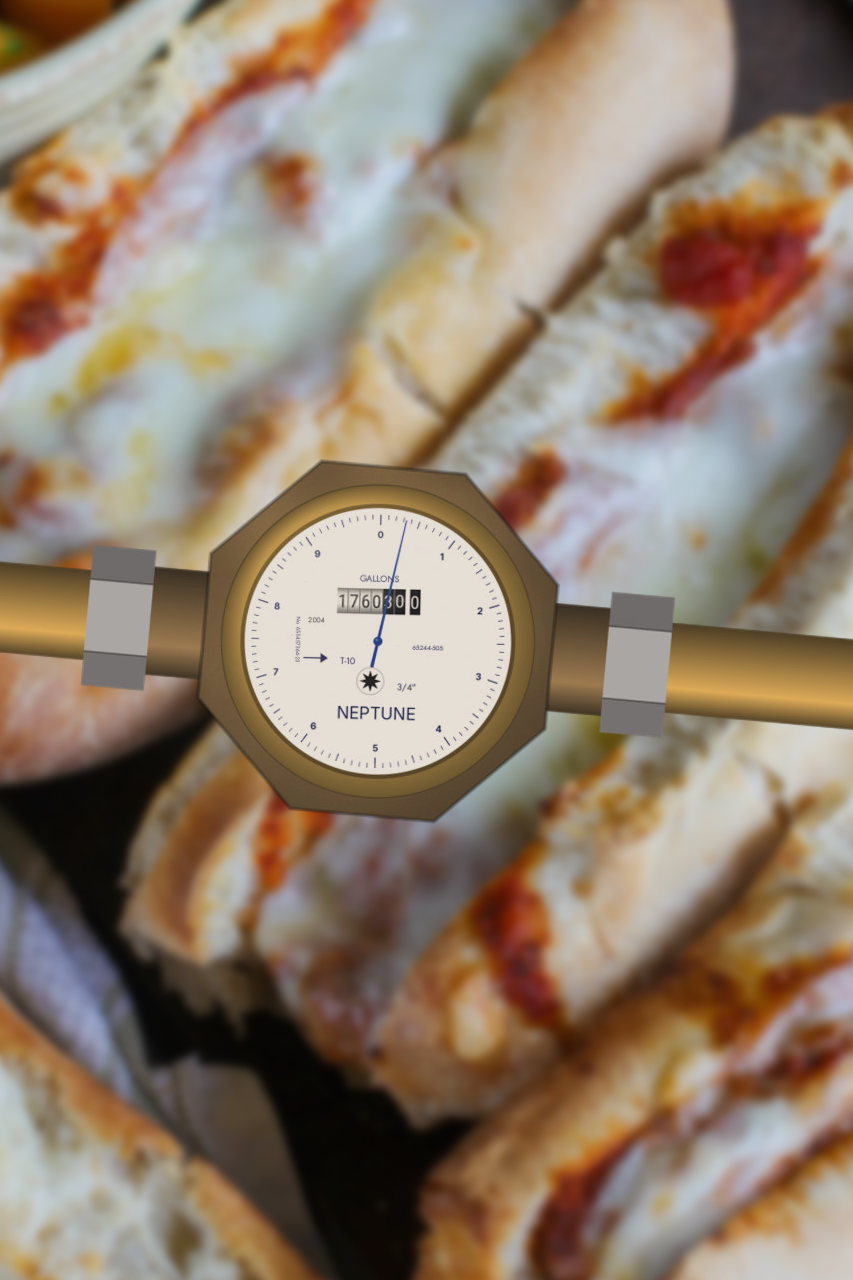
1760300.3 gal
